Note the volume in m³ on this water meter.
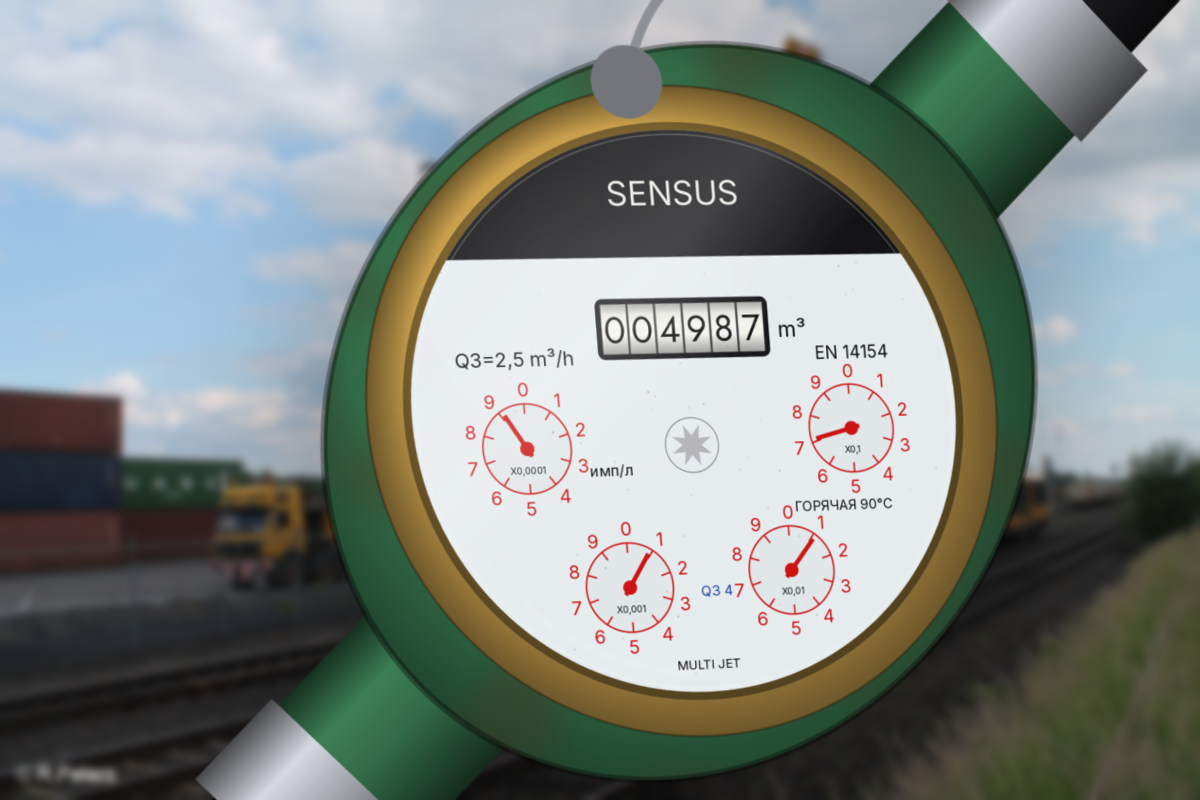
4987.7109 m³
